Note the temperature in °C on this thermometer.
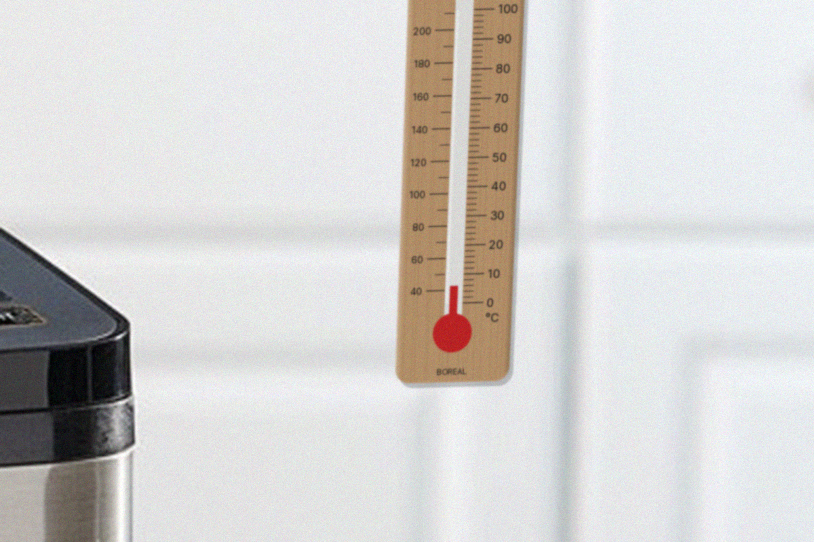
6 °C
